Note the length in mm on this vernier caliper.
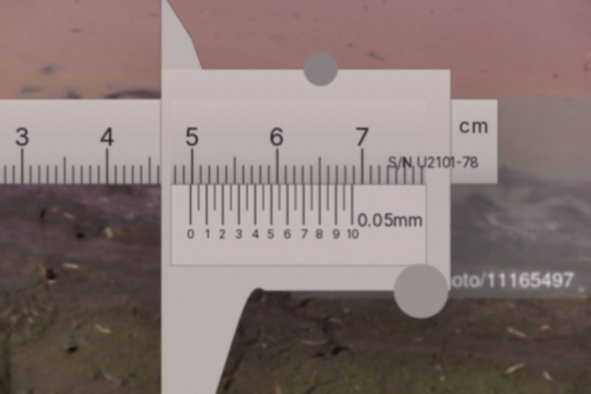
49.8 mm
